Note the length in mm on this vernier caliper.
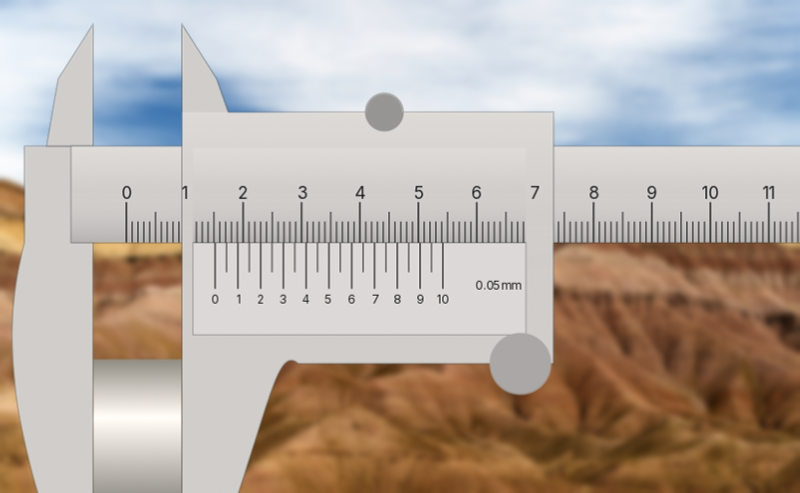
15.2 mm
